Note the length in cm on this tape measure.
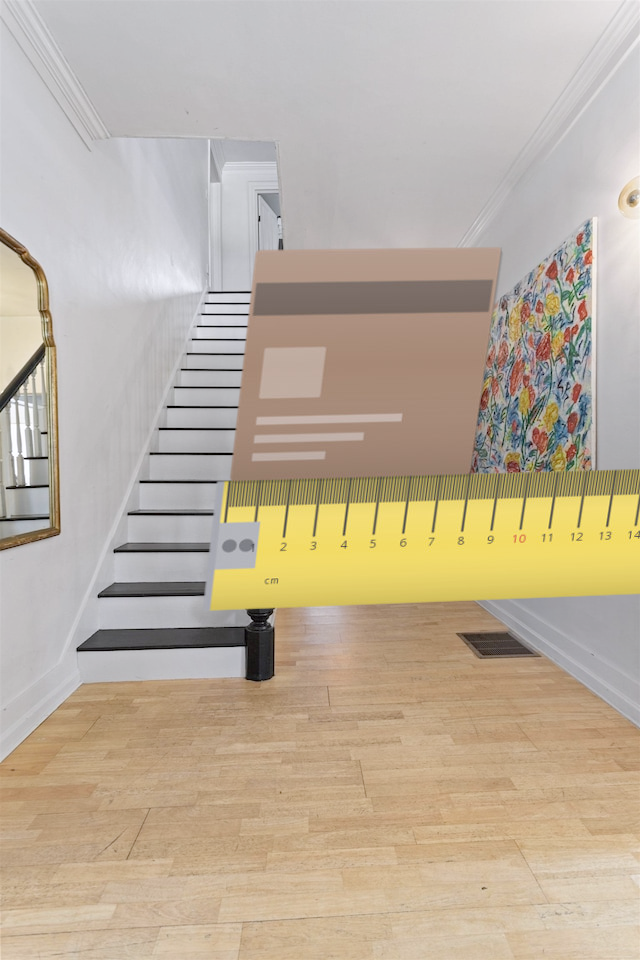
8 cm
